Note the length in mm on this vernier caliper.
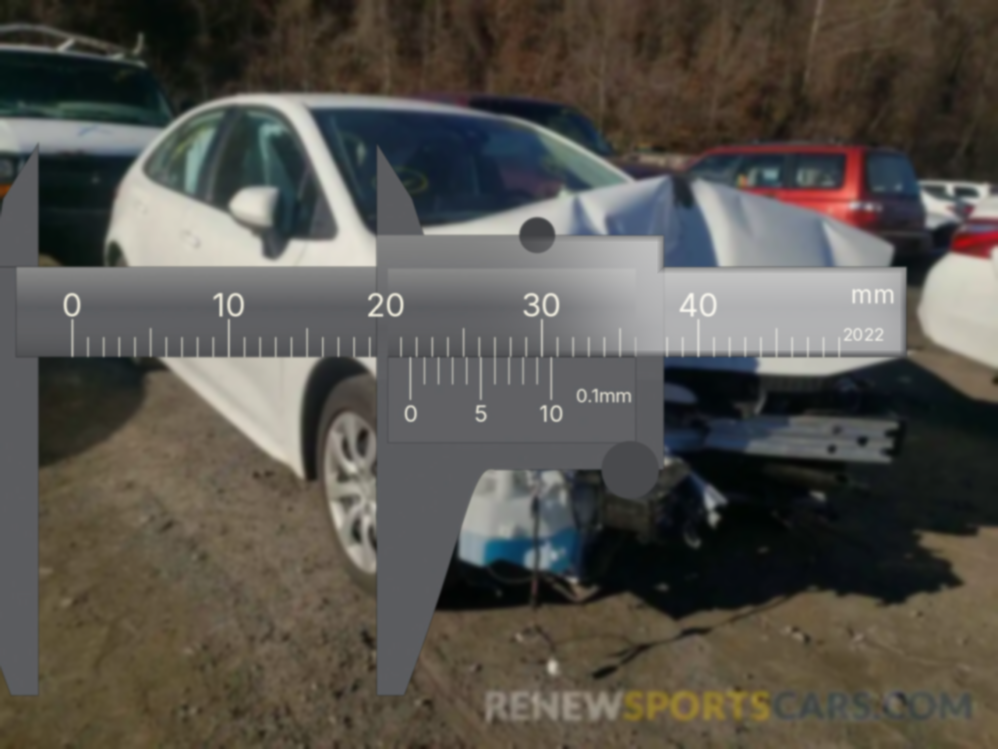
21.6 mm
